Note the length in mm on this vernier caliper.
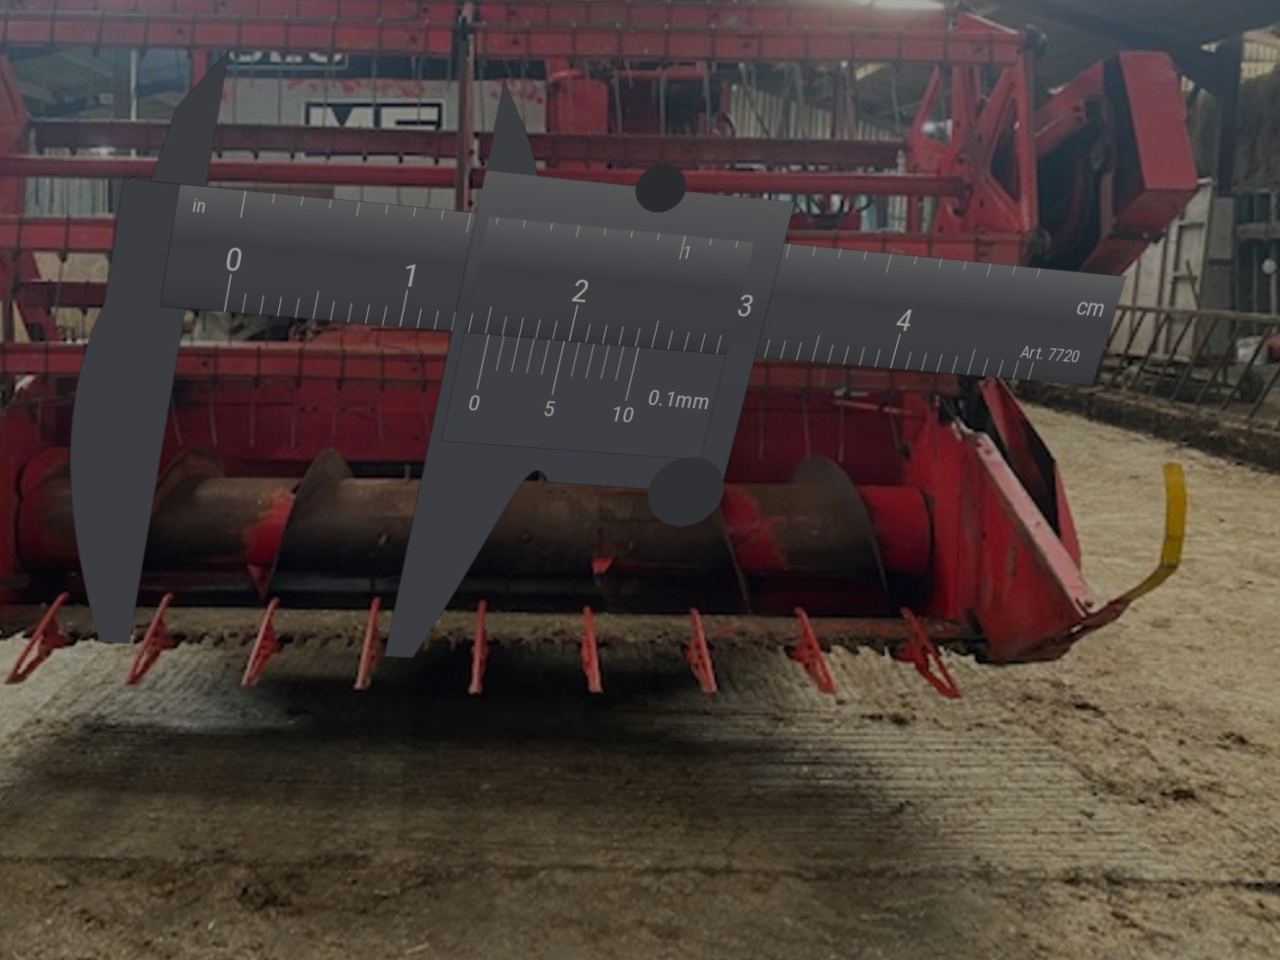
15.2 mm
